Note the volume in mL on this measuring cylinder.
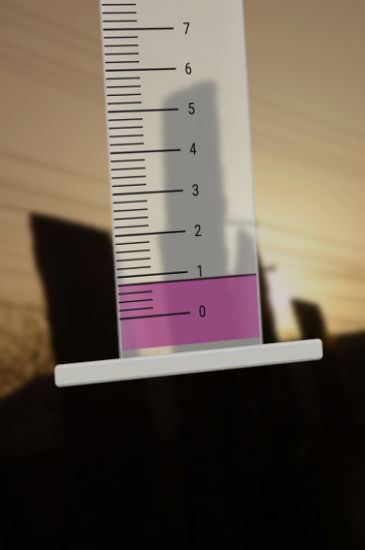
0.8 mL
